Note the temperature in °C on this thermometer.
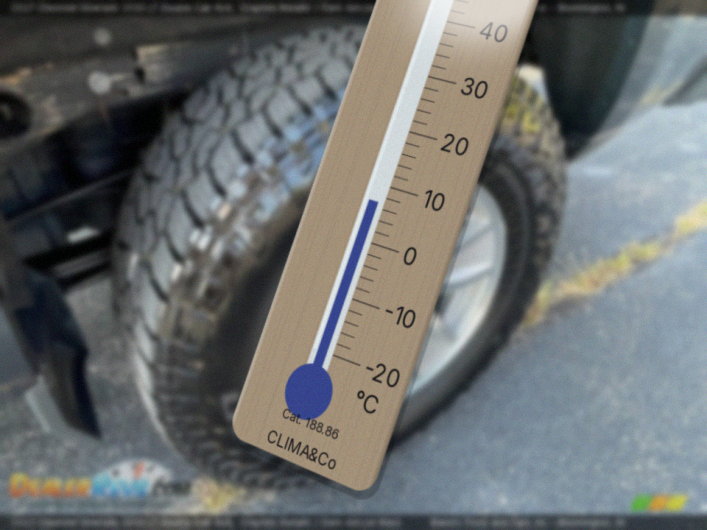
7 °C
